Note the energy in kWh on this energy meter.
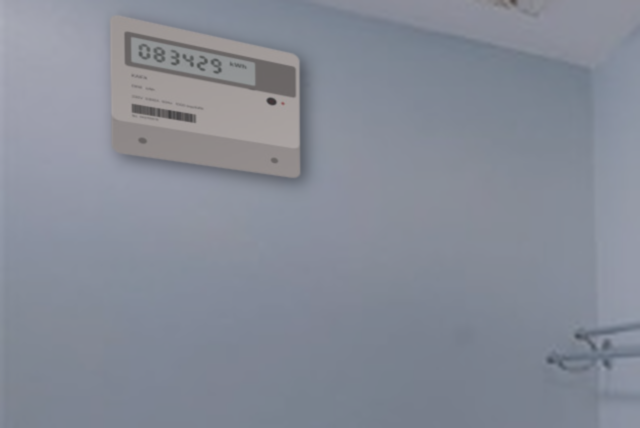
83429 kWh
